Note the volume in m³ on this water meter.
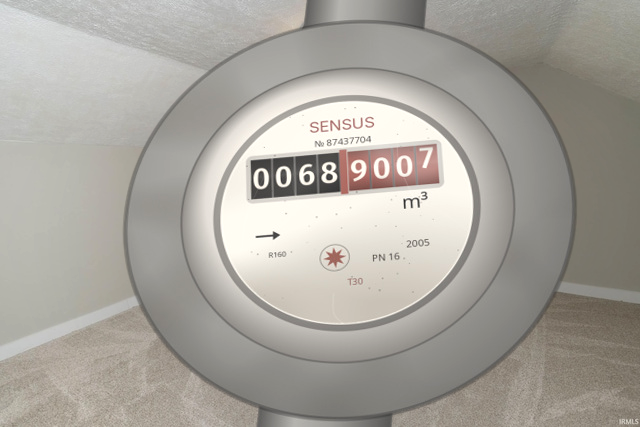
68.9007 m³
